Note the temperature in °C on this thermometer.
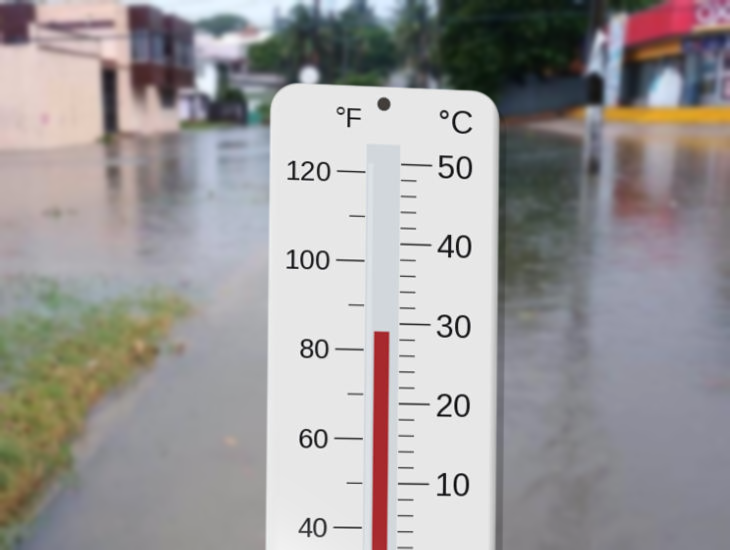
29 °C
